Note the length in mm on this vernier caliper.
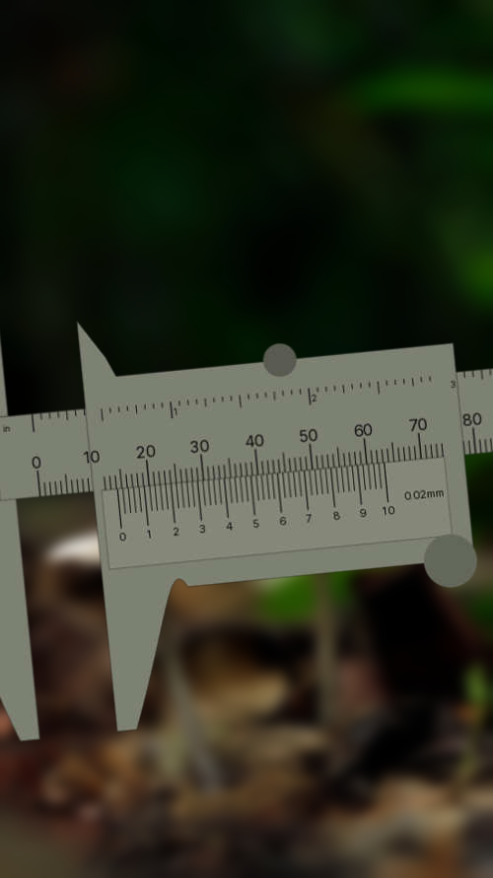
14.2 mm
